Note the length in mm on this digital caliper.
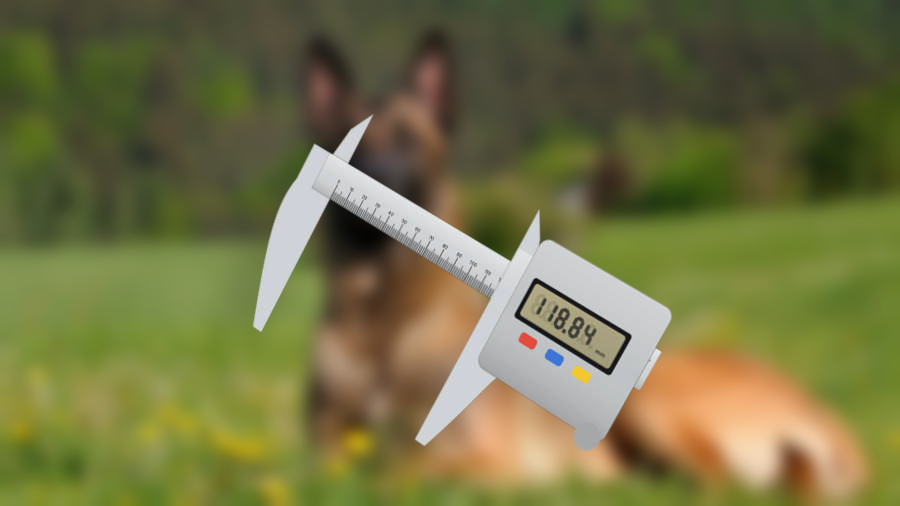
118.84 mm
